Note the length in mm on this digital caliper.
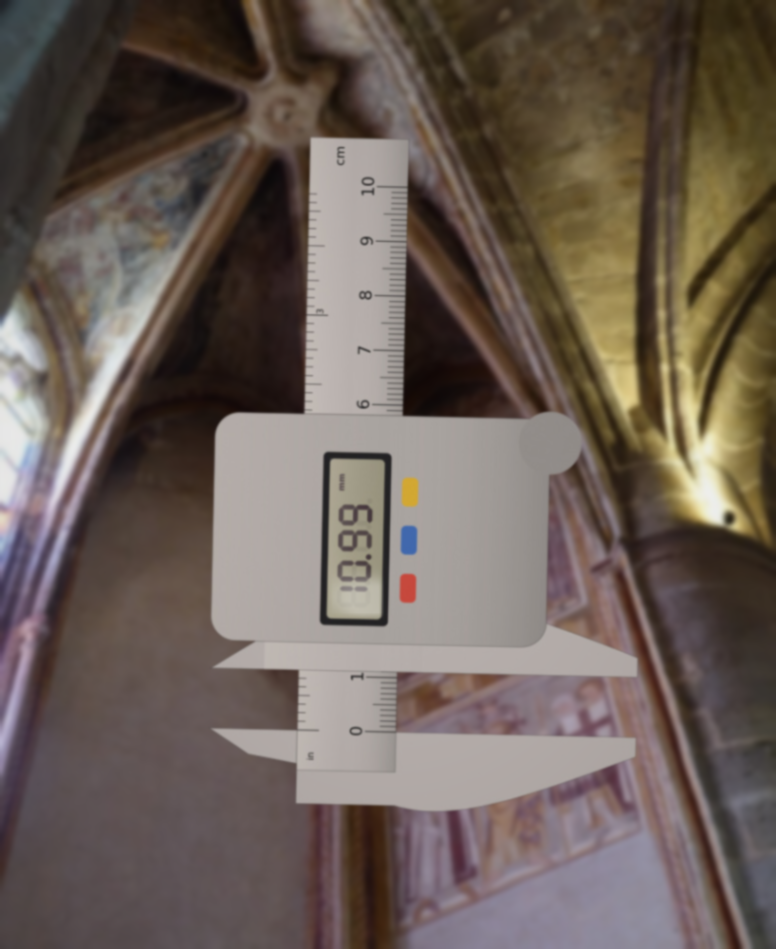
10.99 mm
